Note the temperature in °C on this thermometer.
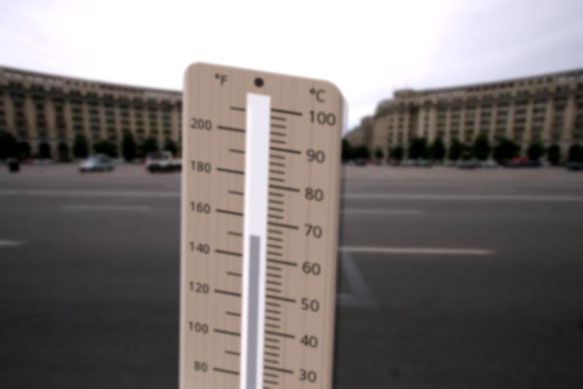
66 °C
